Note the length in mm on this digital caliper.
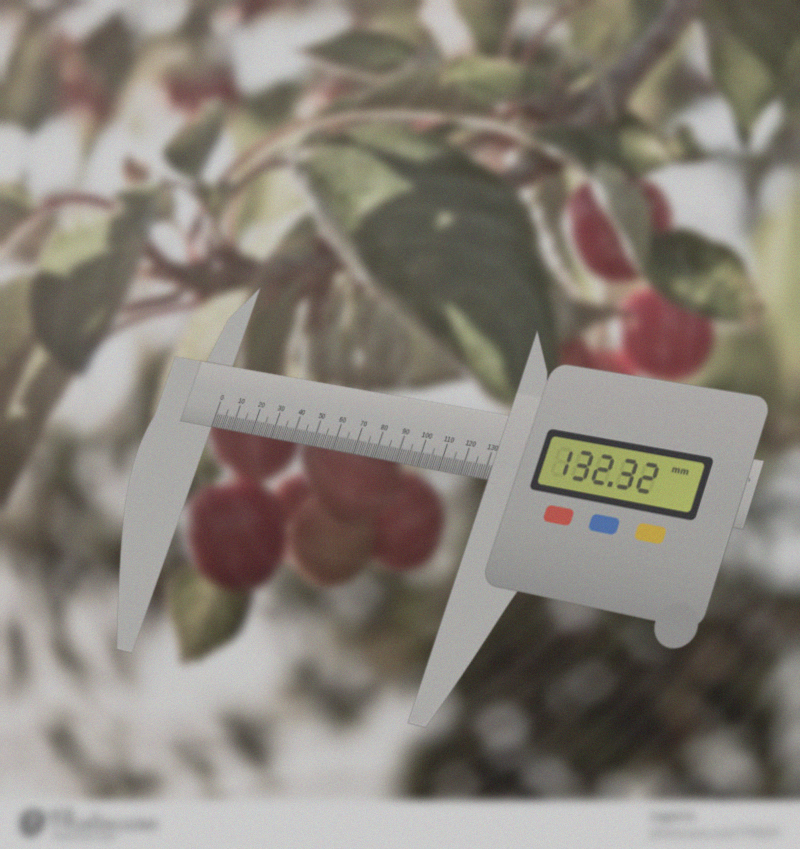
132.32 mm
